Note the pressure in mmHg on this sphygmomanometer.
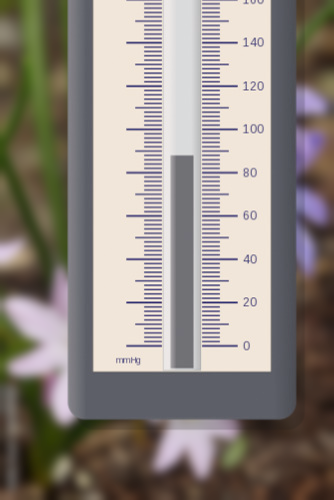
88 mmHg
